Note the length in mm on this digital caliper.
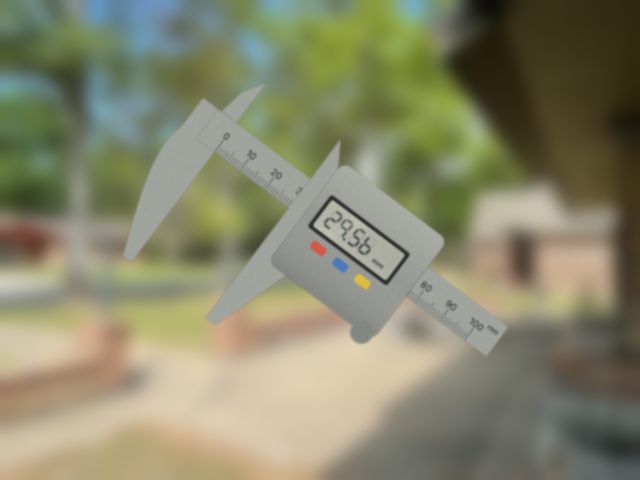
29.56 mm
